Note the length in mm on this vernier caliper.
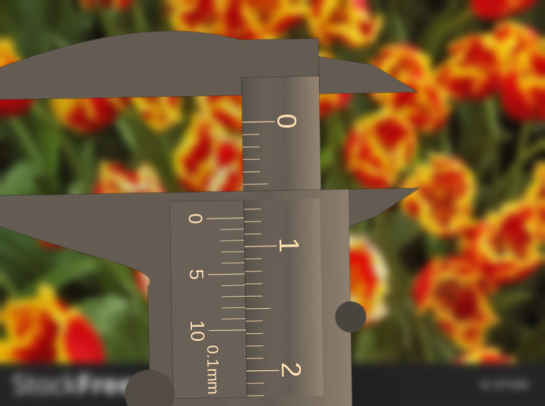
7.7 mm
